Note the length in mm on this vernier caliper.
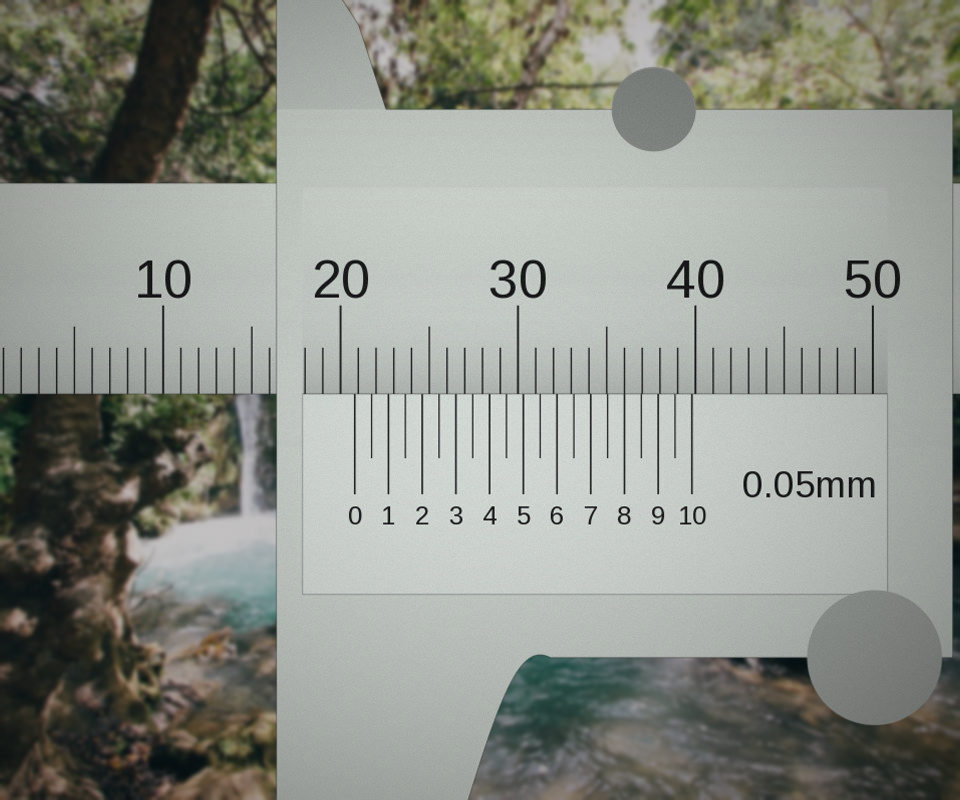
20.8 mm
